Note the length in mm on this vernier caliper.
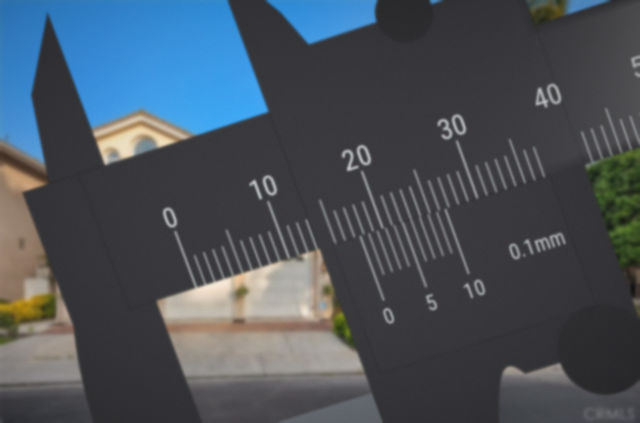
17.6 mm
